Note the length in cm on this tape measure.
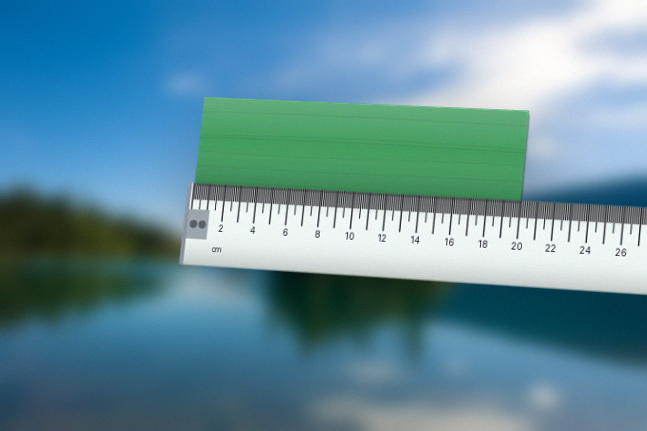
20 cm
